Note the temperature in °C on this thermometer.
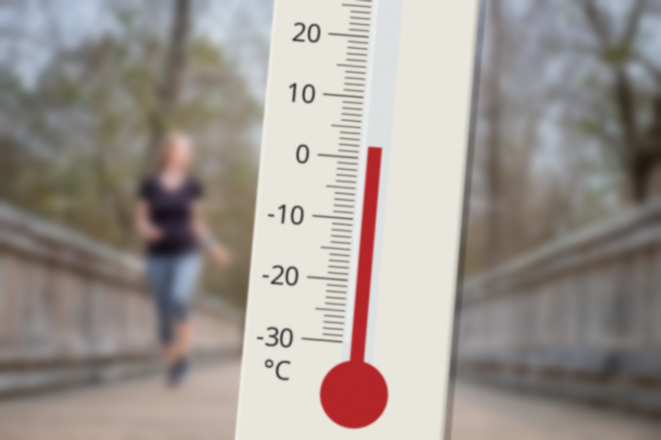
2 °C
